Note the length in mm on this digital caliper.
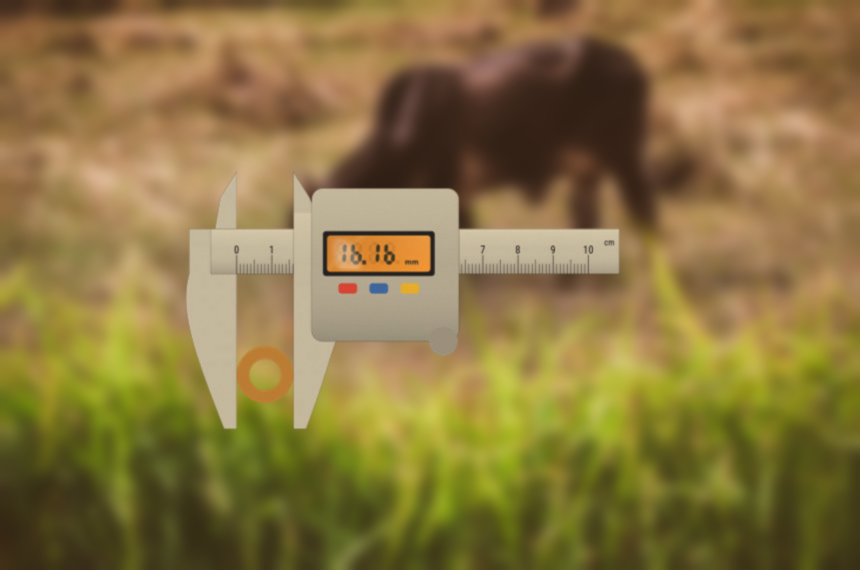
16.16 mm
